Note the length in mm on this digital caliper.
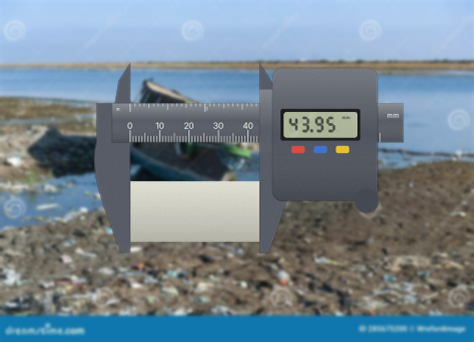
43.95 mm
